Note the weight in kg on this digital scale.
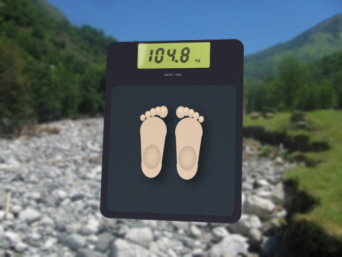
104.8 kg
